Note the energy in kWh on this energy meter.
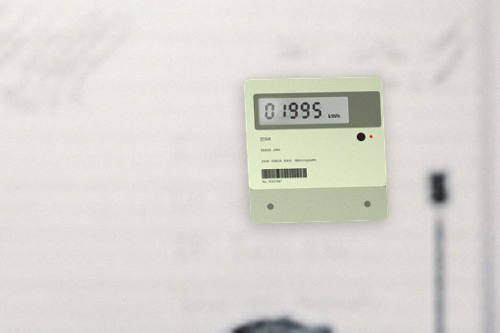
1995 kWh
